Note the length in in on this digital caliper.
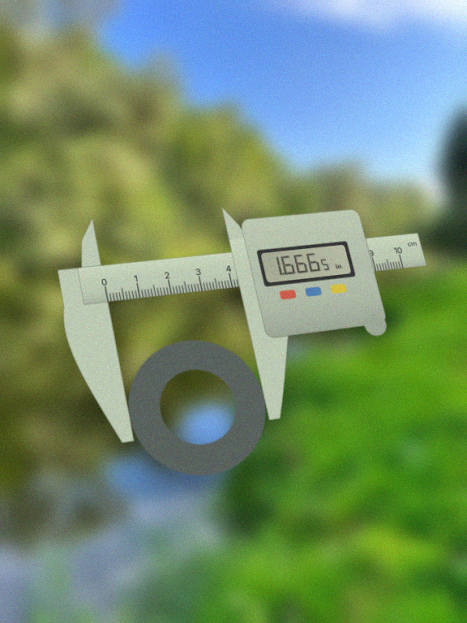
1.6665 in
